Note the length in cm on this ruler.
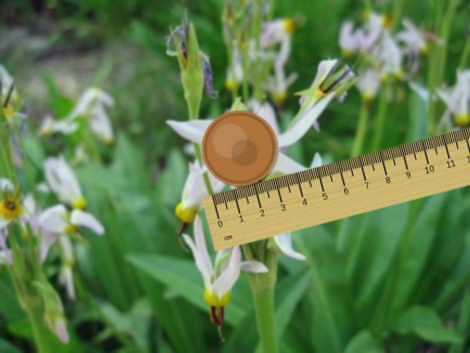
3.5 cm
